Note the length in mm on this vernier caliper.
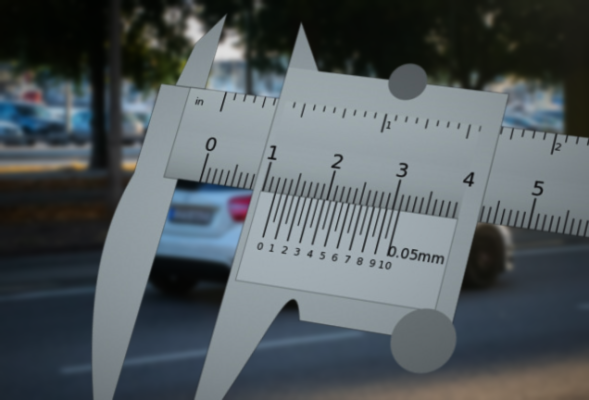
12.0 mm
